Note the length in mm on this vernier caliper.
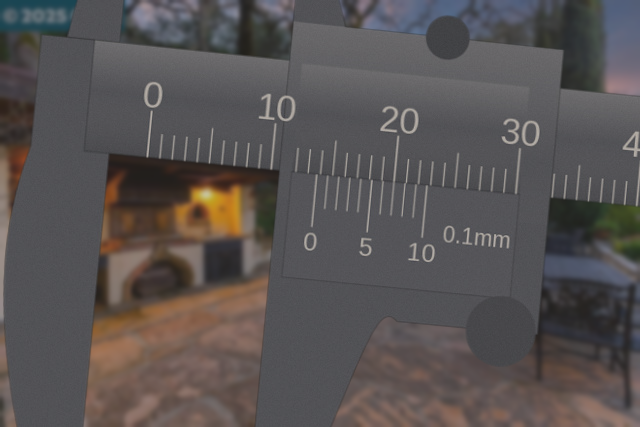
13.7 mm
